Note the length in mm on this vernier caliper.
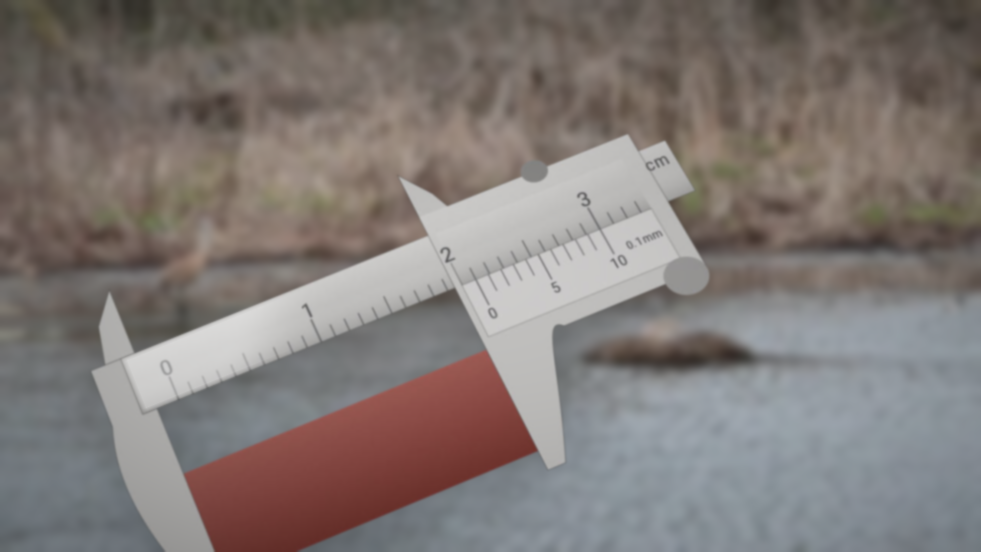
21.0 mm
